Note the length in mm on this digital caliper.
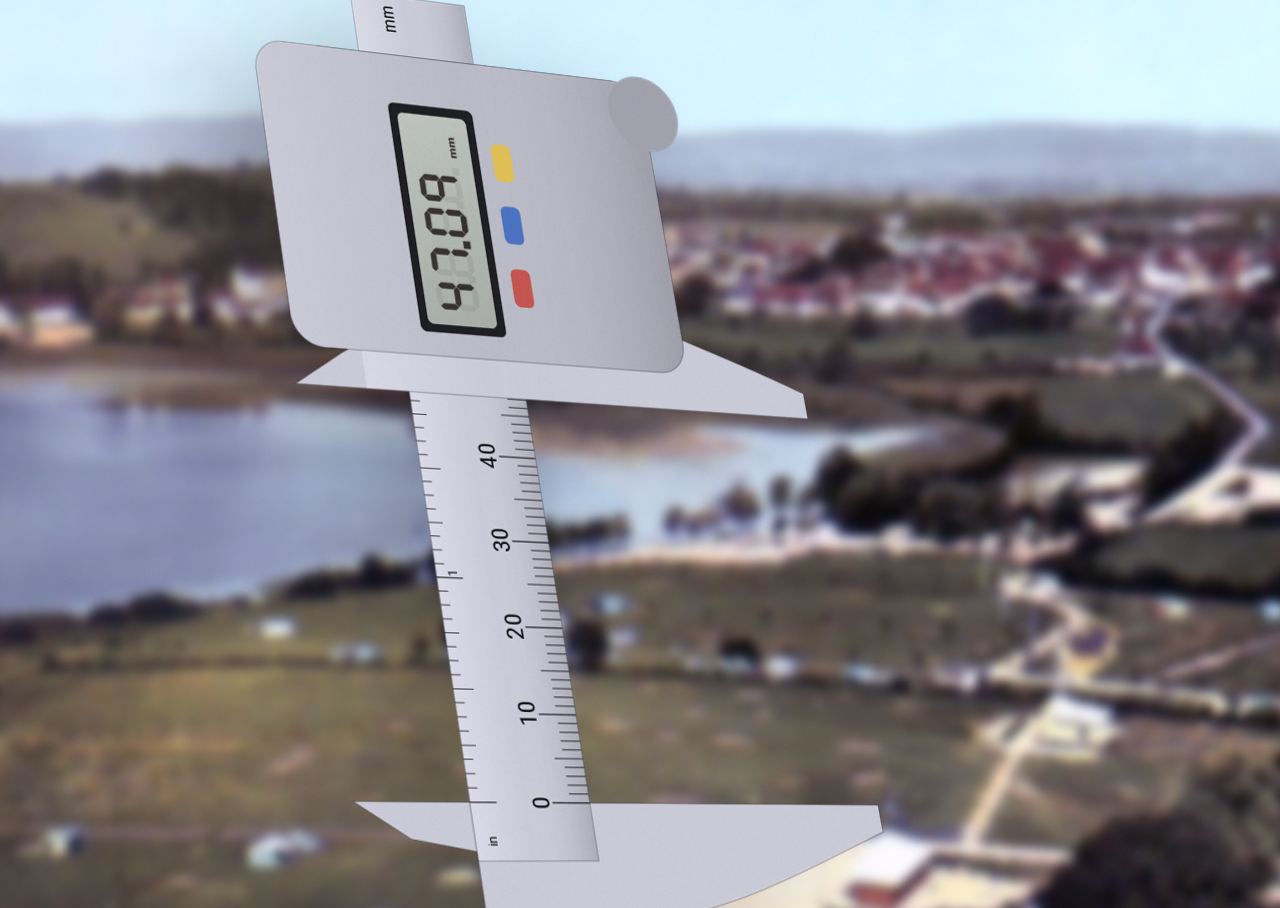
47.09 mm
